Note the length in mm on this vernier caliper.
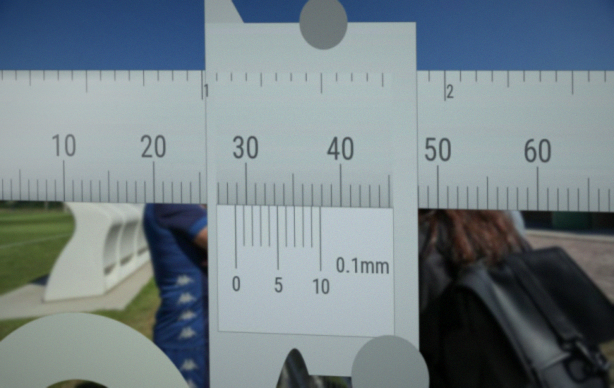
28.8 mm
